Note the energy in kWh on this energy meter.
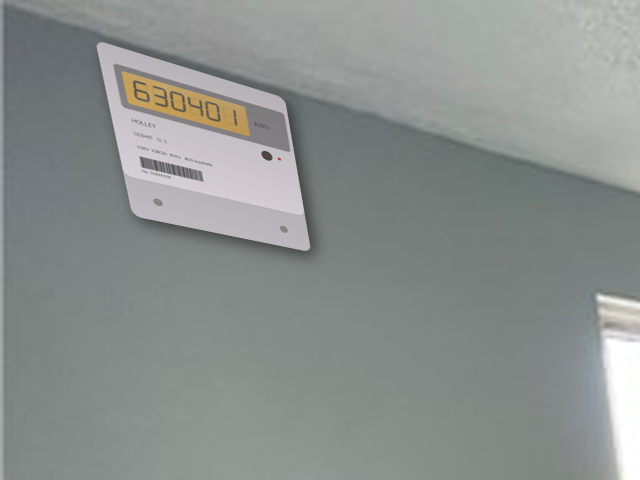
630401 kWh
